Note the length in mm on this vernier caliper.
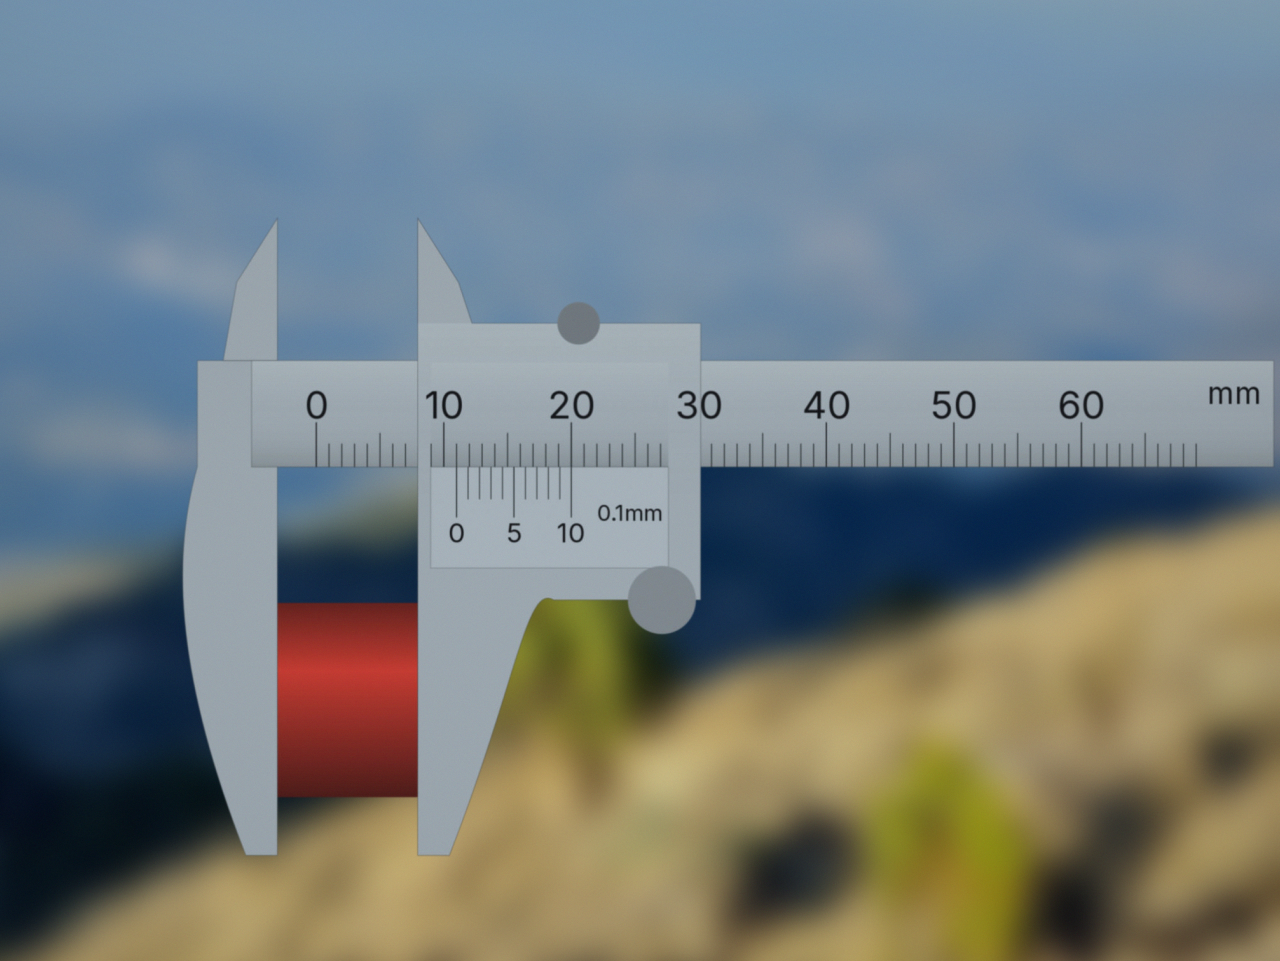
11.0 mm
